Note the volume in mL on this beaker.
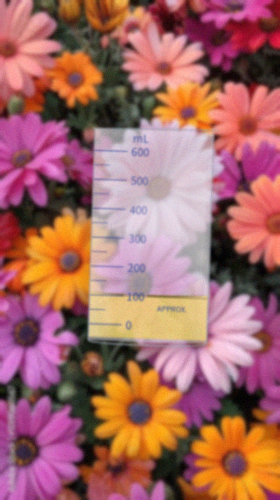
100 mL
